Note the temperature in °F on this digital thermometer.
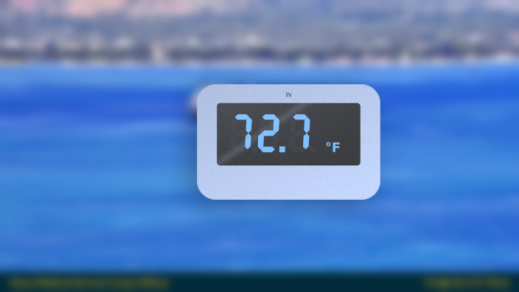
72.7 °F
